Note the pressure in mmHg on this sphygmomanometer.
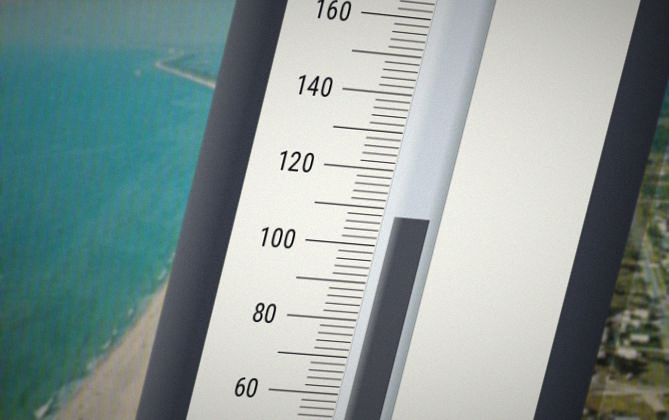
108 mmHg
